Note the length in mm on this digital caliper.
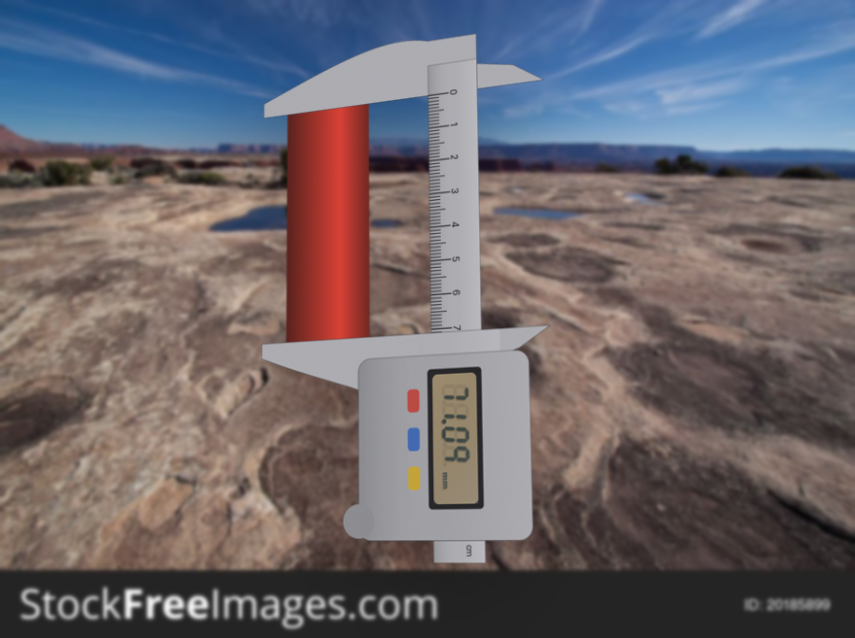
71.09 mm
